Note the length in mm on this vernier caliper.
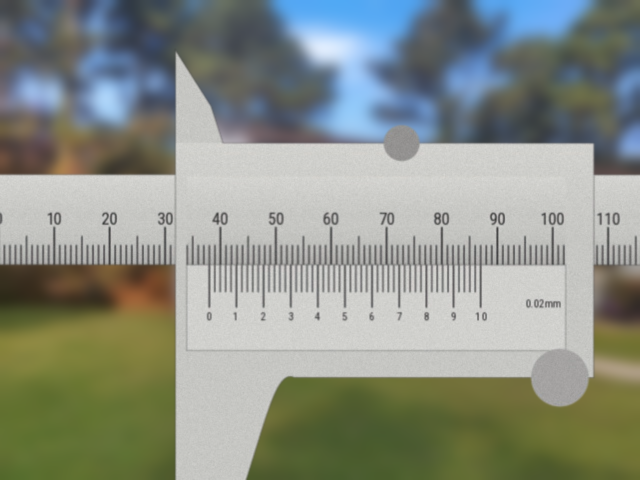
38.0 mm
